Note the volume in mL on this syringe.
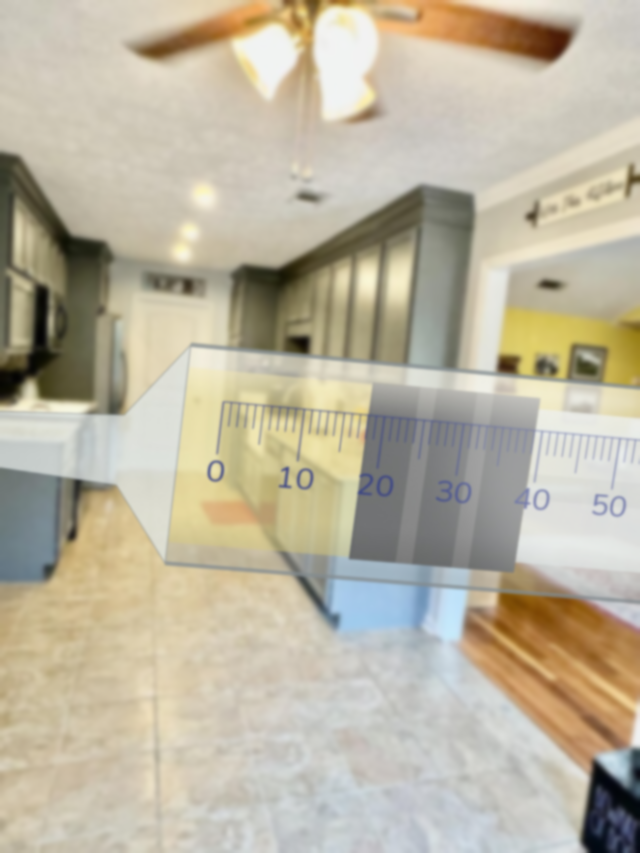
18 mL
